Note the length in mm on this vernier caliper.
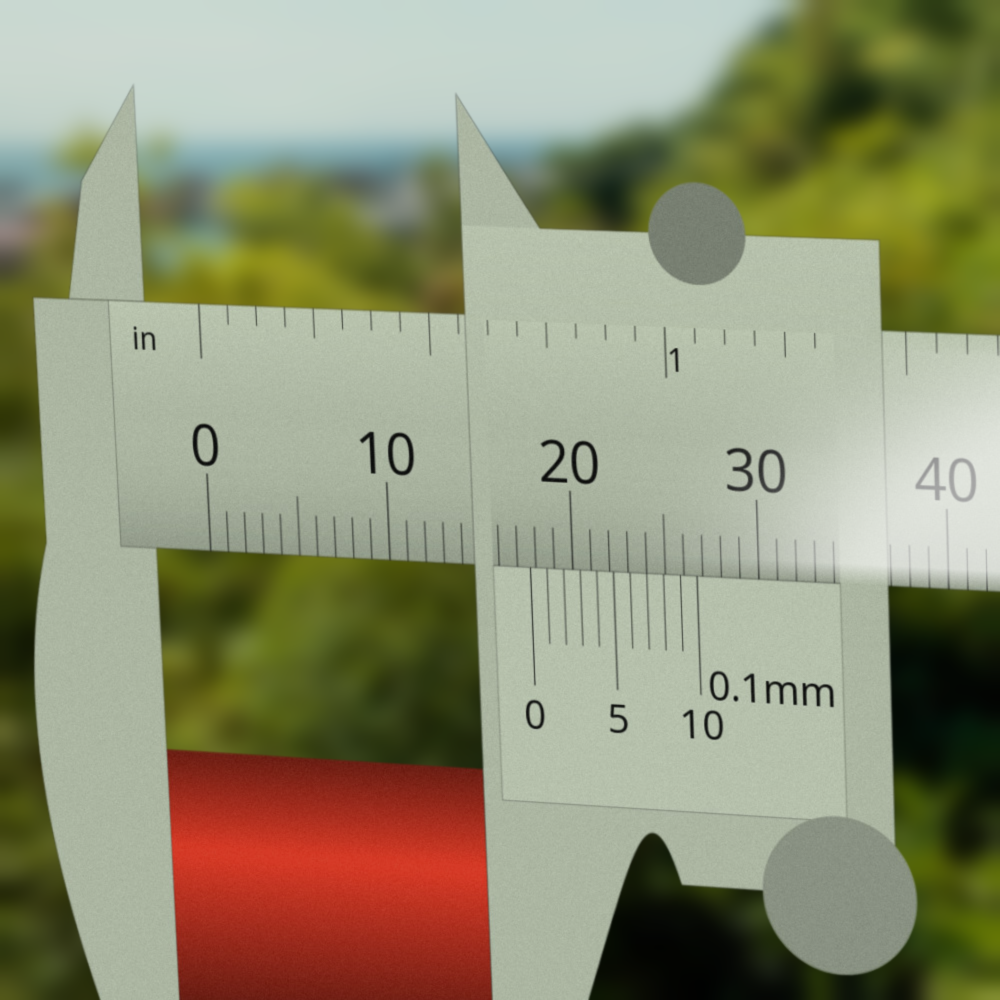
17.7 mm
